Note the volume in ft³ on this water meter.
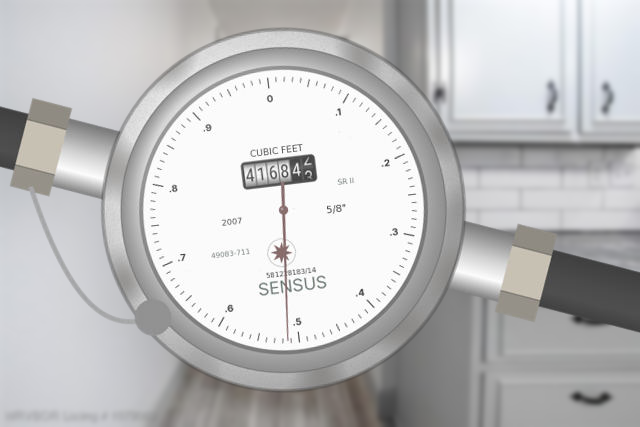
416842.51 ft³
